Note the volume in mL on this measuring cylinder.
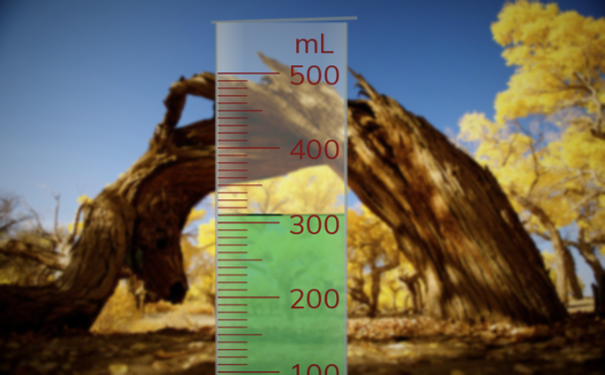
310 mL
